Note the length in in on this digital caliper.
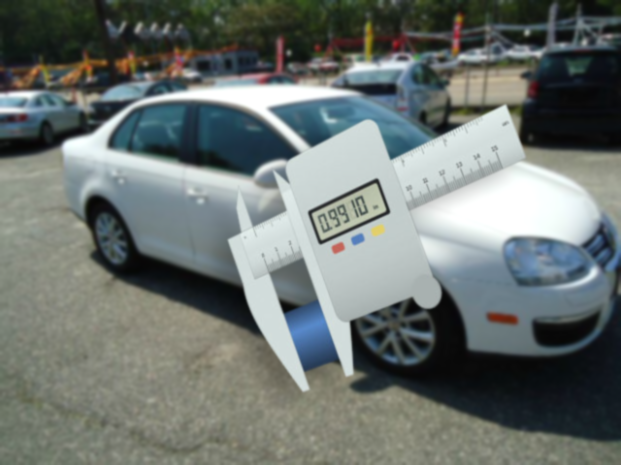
0.9910 in
